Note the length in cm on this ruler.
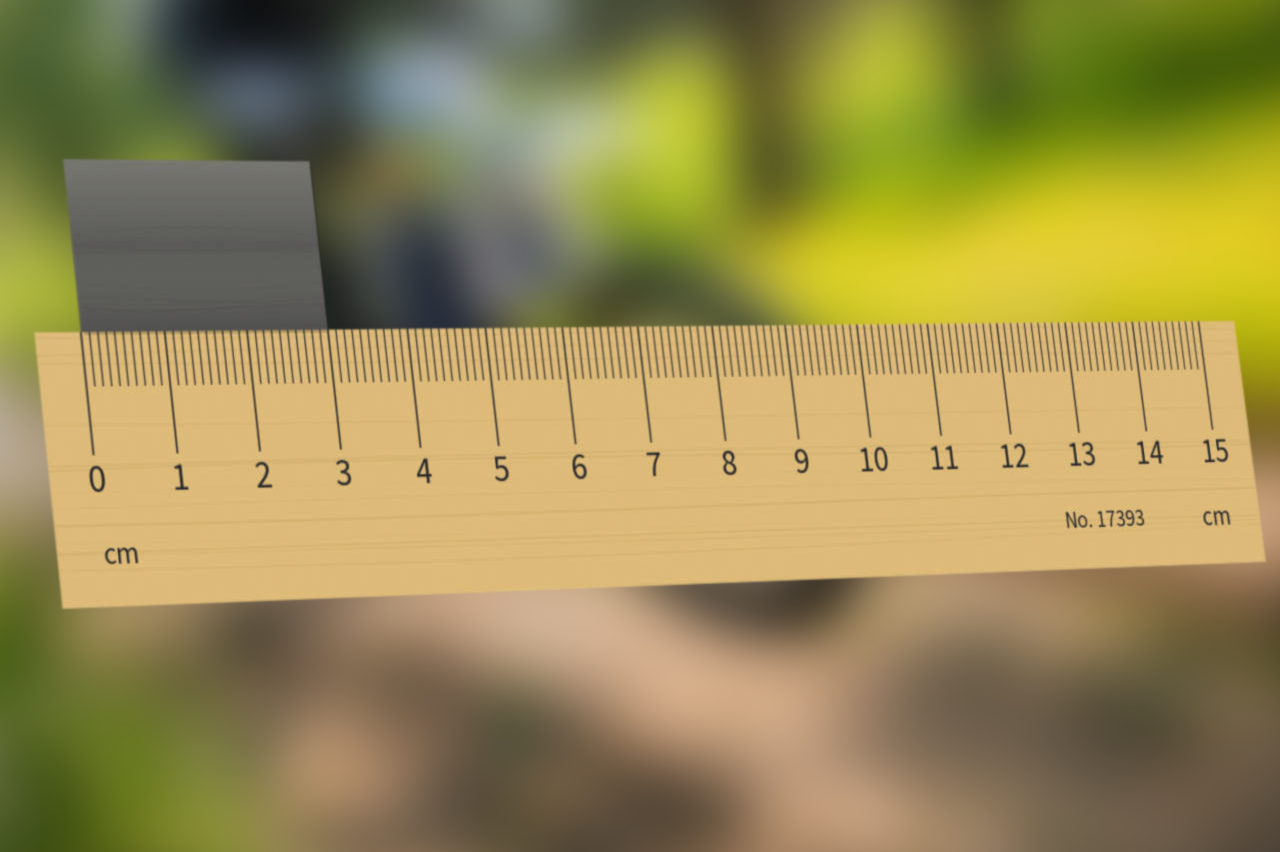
3 cm
